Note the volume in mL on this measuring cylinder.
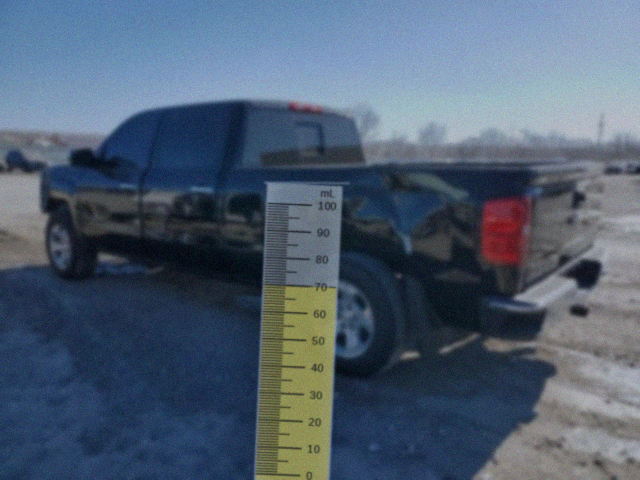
70 mL
